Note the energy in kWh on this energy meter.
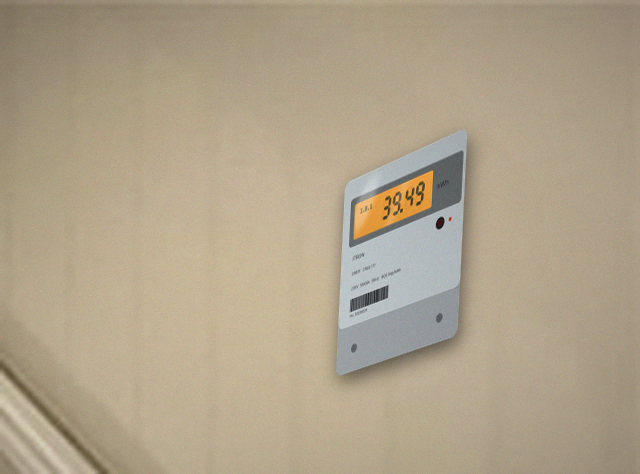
39.49 kWh
